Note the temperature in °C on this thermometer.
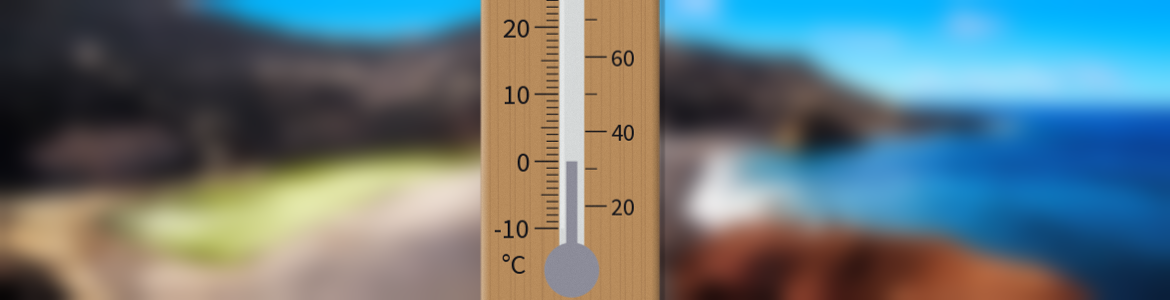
0 °C
